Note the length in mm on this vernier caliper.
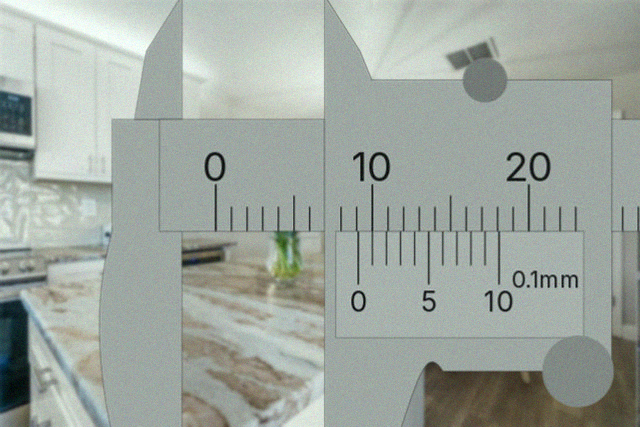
9.1 mm
